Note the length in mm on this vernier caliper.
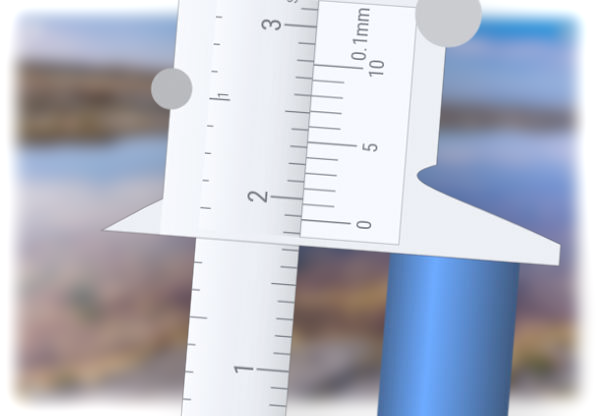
18.8 mm
